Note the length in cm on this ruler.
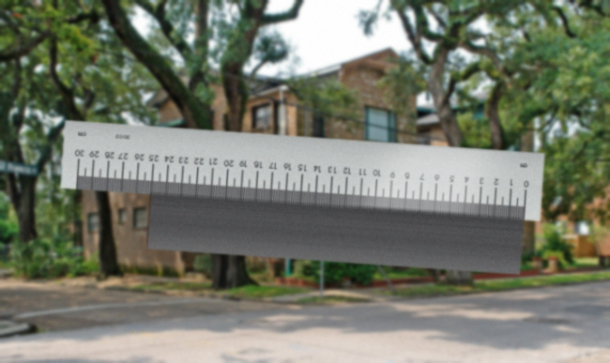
25 cm
